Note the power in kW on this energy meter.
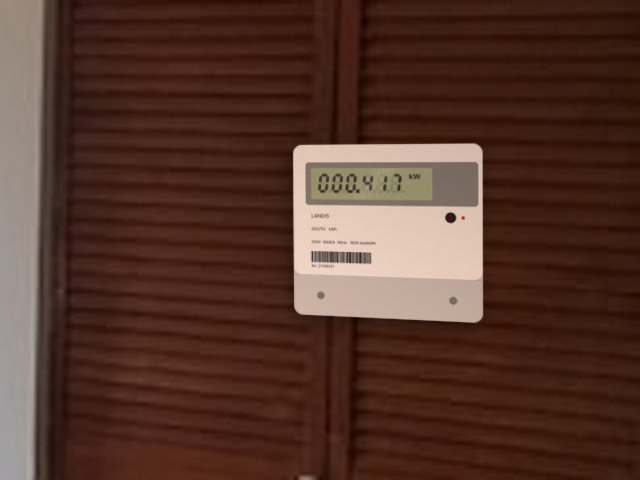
0.417 kW
